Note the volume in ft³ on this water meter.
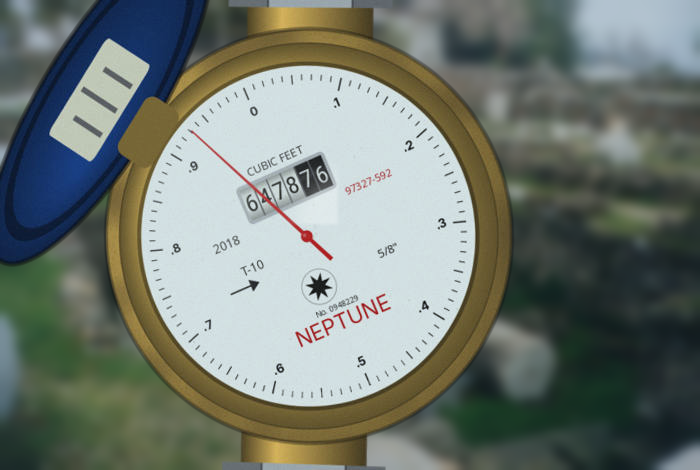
647875.93 ft³
